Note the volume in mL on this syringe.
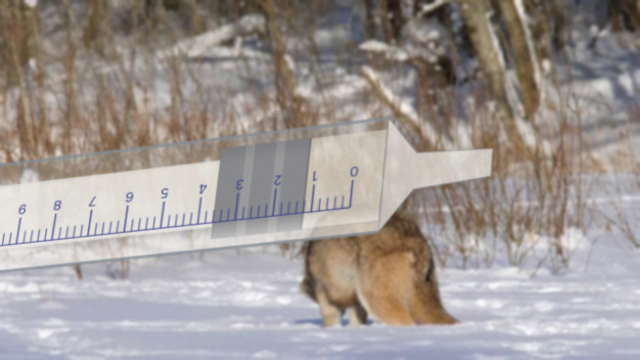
1.2 mL
